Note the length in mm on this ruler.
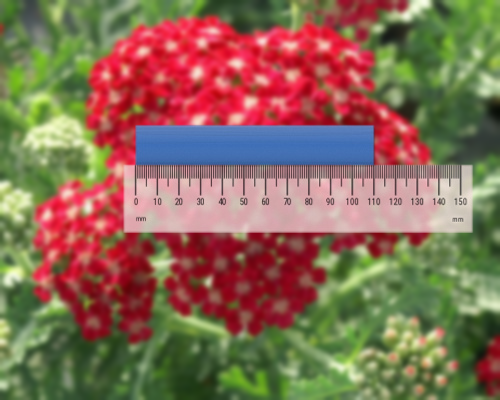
110 mm
